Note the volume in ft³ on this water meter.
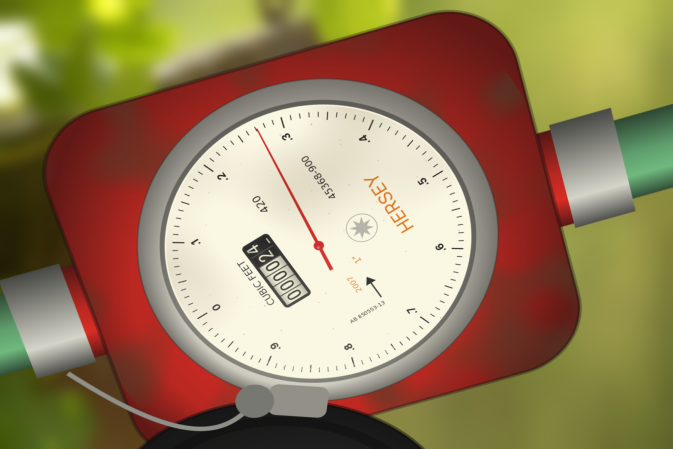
24.27 ft³
